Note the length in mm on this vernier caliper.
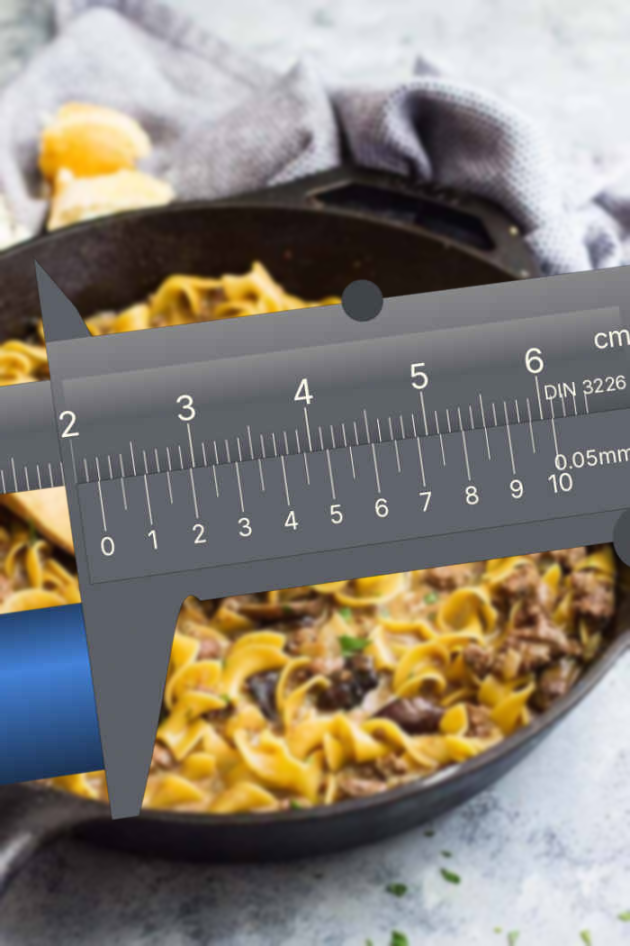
21.9 mm
